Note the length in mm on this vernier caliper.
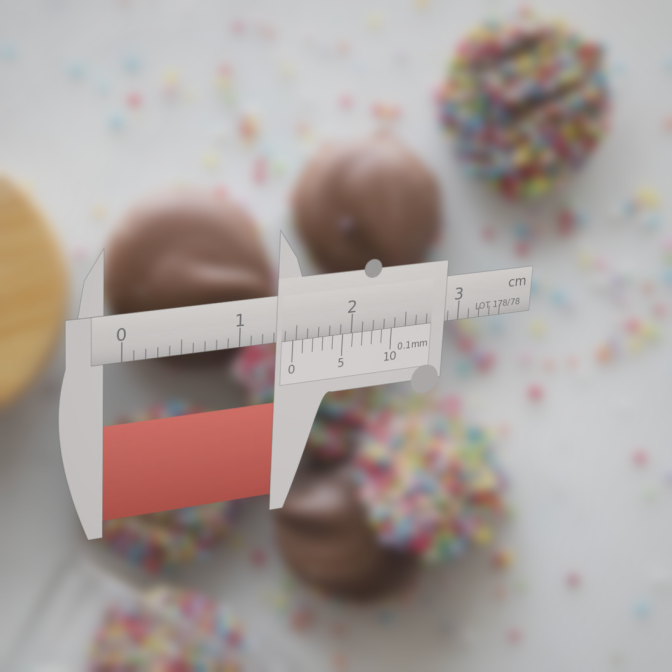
14.7 mm
